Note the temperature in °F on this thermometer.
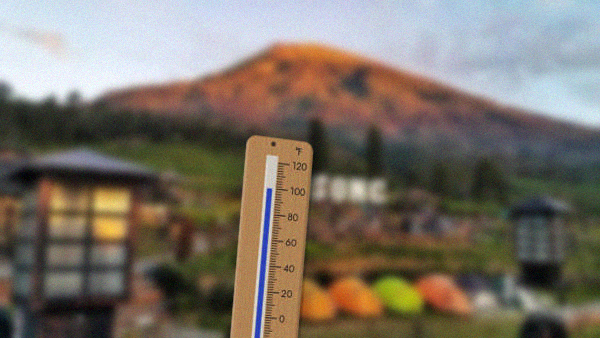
100 °F
